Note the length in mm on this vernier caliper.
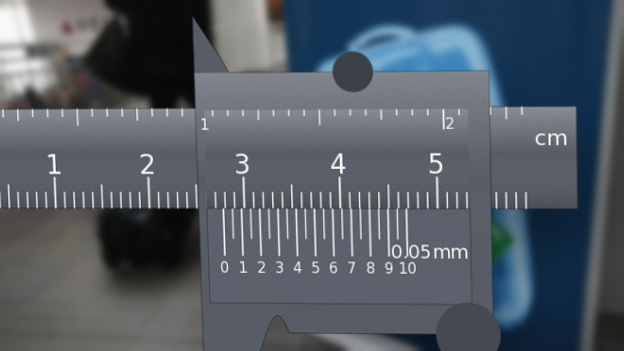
27.8 mm
